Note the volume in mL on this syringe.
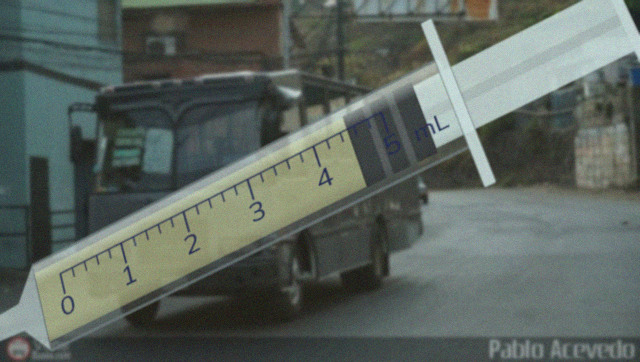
4.5 mL
